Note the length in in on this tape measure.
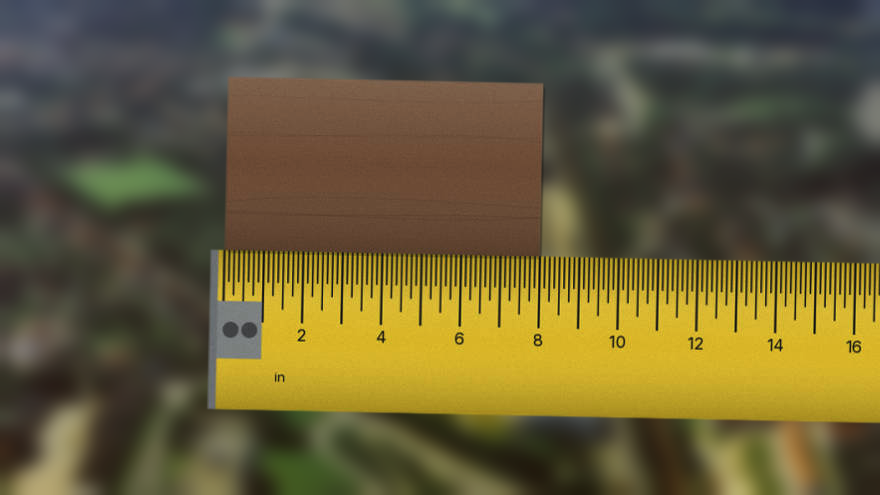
8 in
